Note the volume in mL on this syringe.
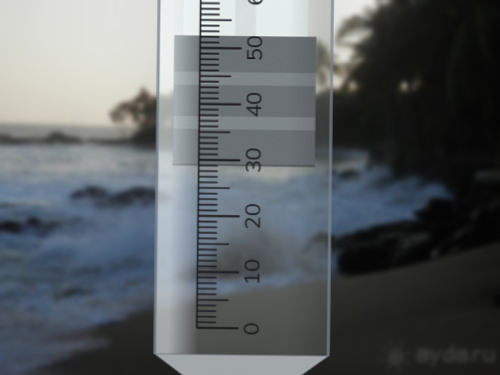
29 mL
